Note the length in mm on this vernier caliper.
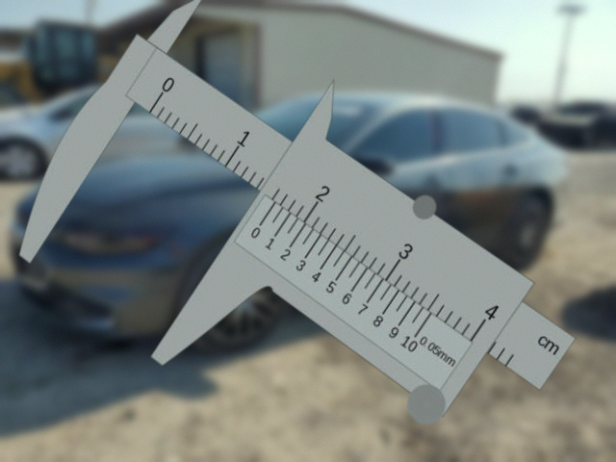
16.4 mm
